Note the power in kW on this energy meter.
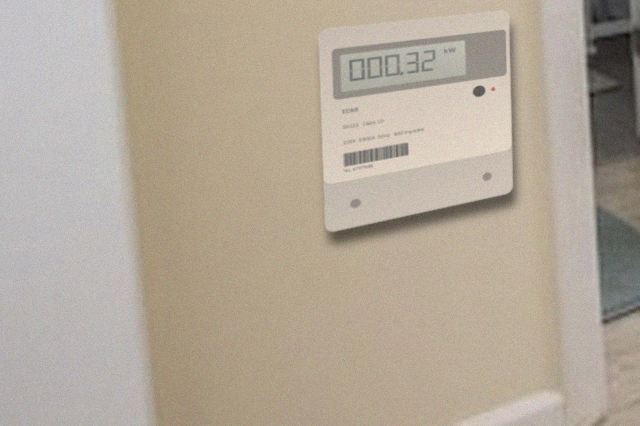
0.32 kW
